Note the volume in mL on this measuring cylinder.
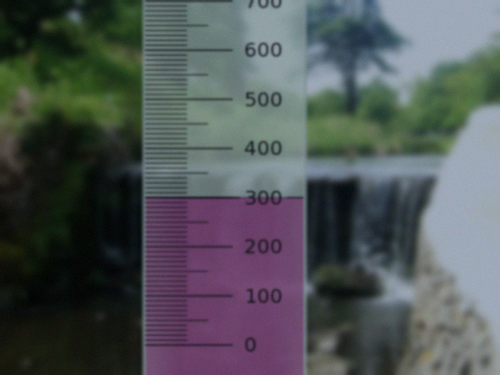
300 mL
